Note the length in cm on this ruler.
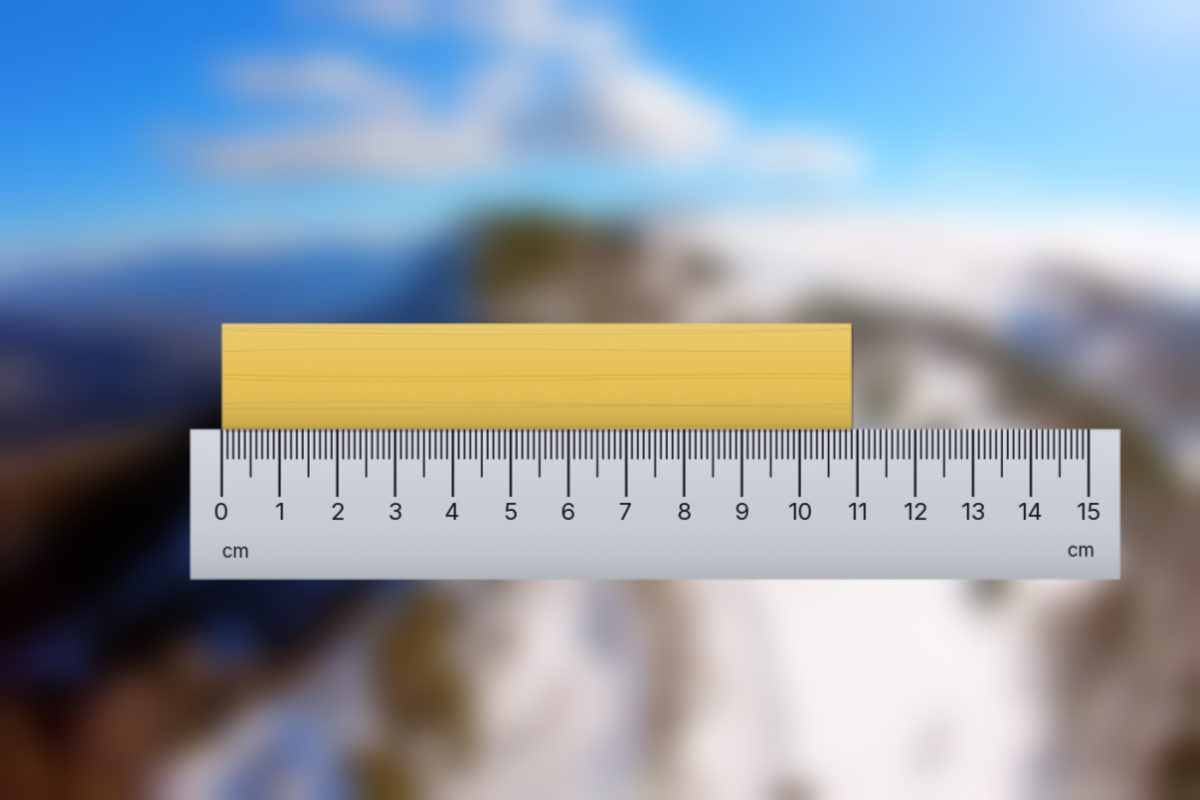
10.9 cm
